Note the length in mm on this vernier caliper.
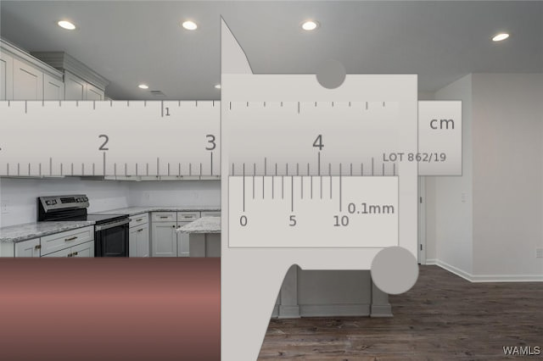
33.0 mm
